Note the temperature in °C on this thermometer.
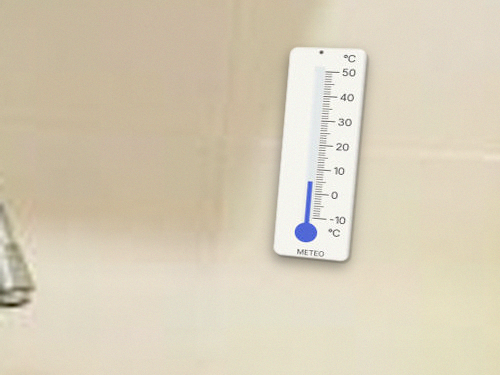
5 °C
